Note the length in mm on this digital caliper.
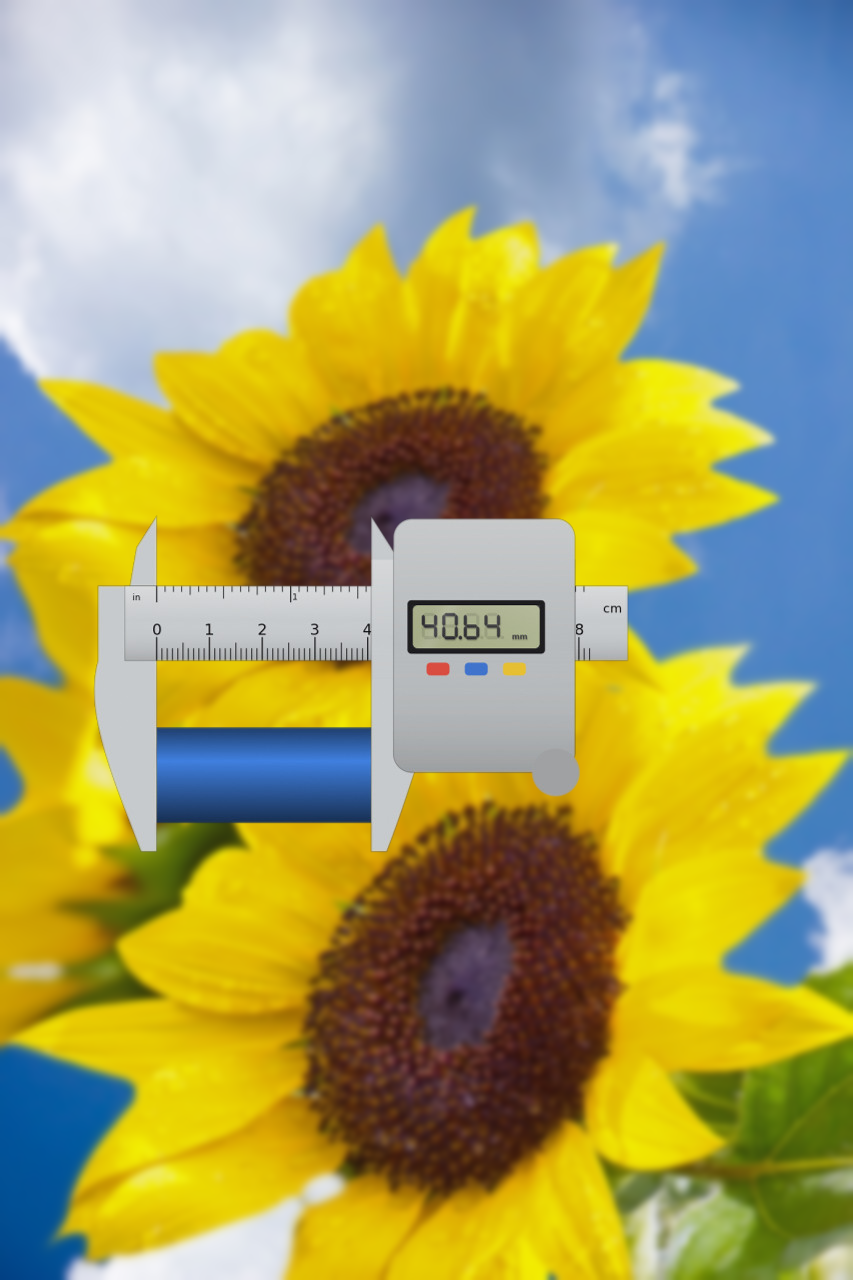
40.64 mm
